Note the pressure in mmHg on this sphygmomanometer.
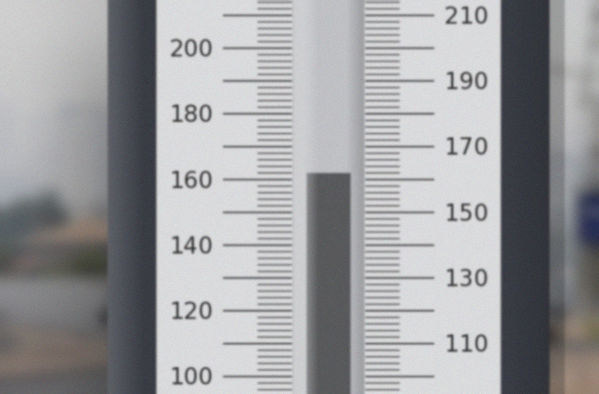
162 mmHg
